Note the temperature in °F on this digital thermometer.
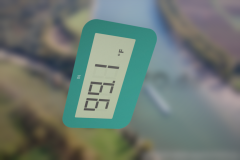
99.1 °F
